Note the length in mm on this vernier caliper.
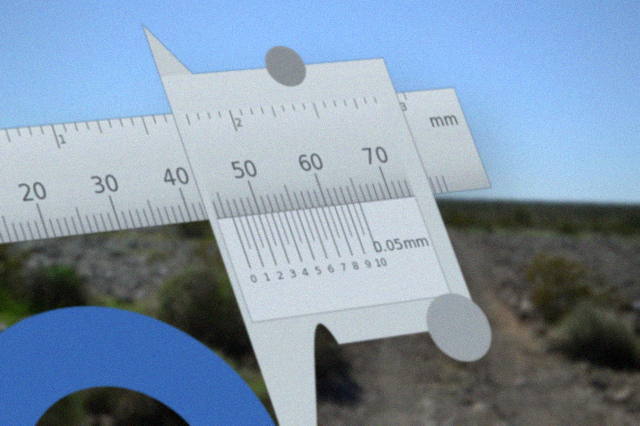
46.0 mm
